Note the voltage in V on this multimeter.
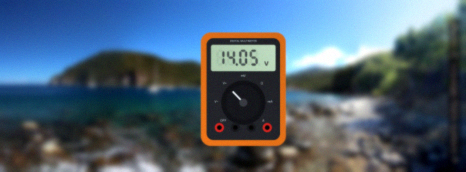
14.05 V
